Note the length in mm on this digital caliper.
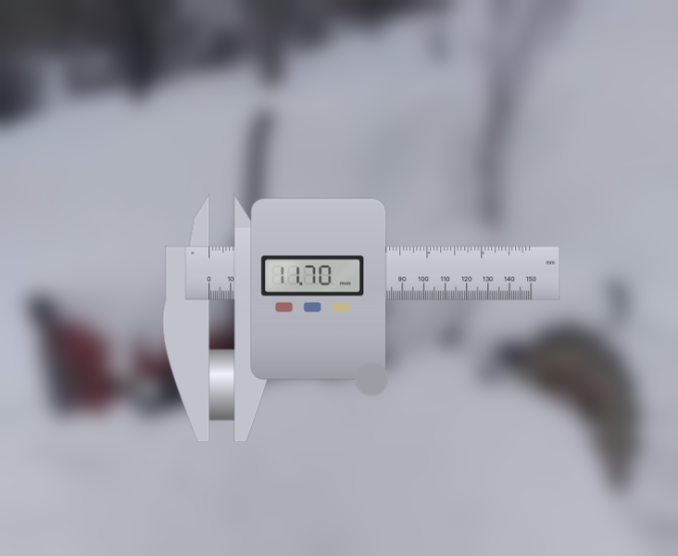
11.70 mm
